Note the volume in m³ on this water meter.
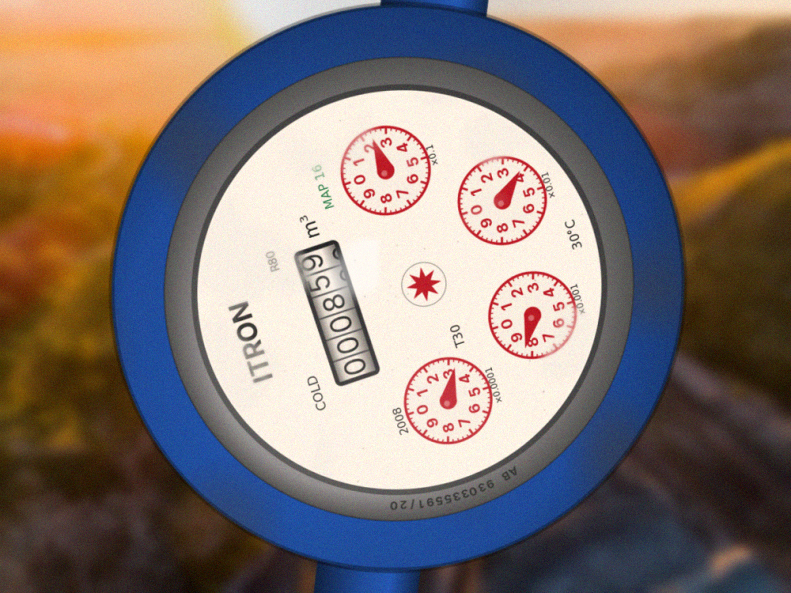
859.2383 m³
